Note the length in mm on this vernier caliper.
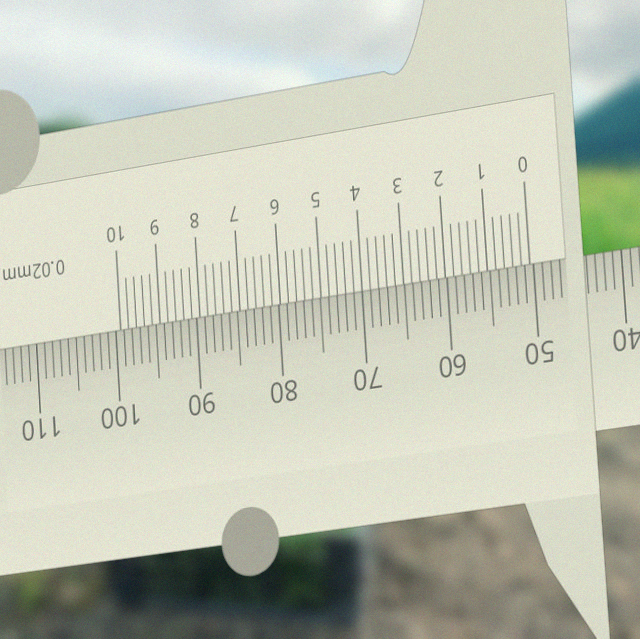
50.4 mm
